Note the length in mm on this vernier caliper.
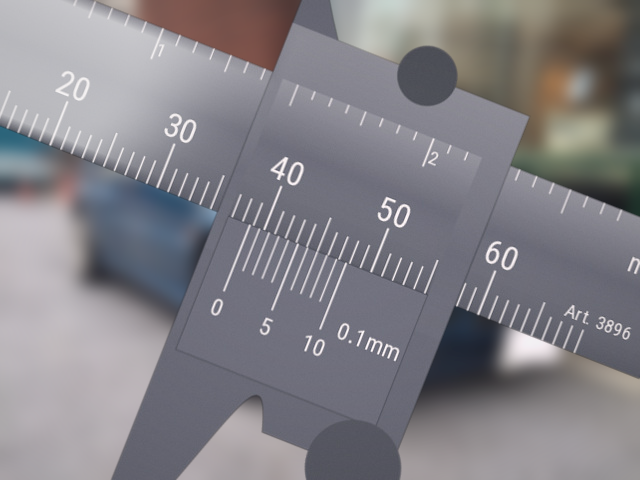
38.7 mm
